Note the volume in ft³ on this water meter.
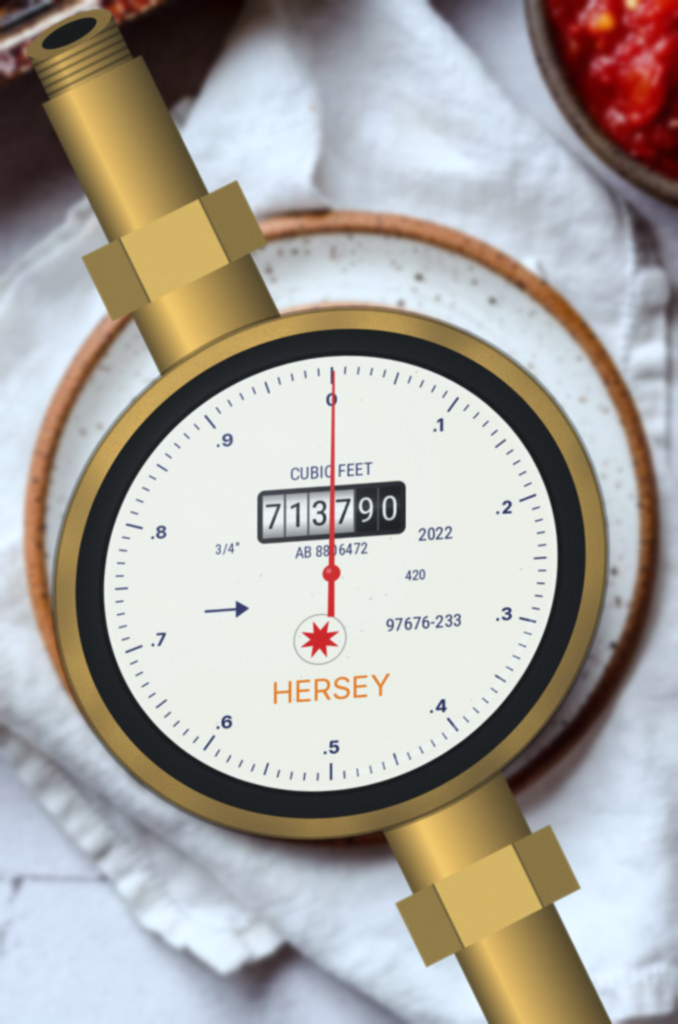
713790.00 ft³
